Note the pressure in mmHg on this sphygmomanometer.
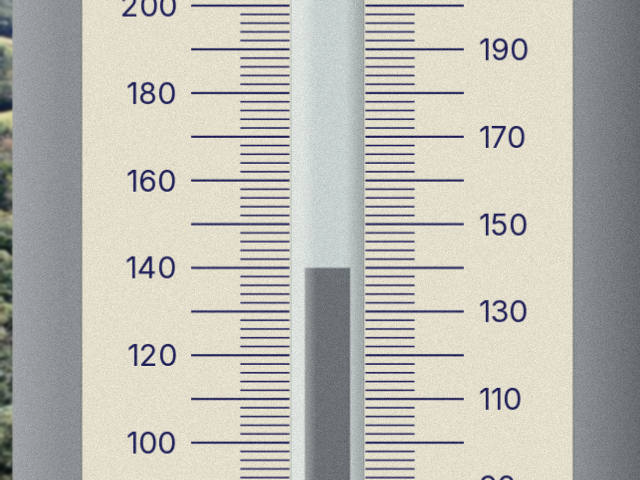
140 mmHg
